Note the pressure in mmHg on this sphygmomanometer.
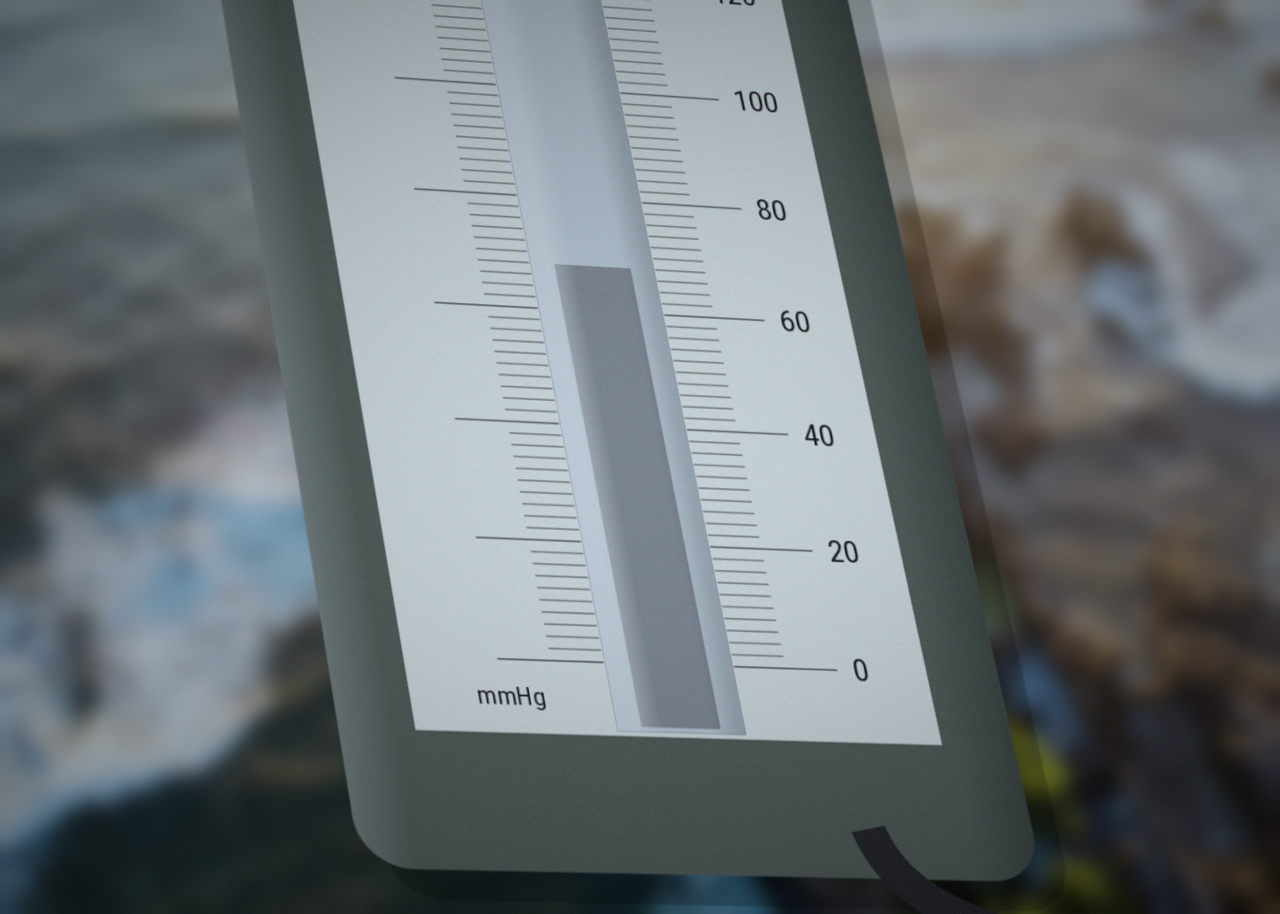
68 mmHg
